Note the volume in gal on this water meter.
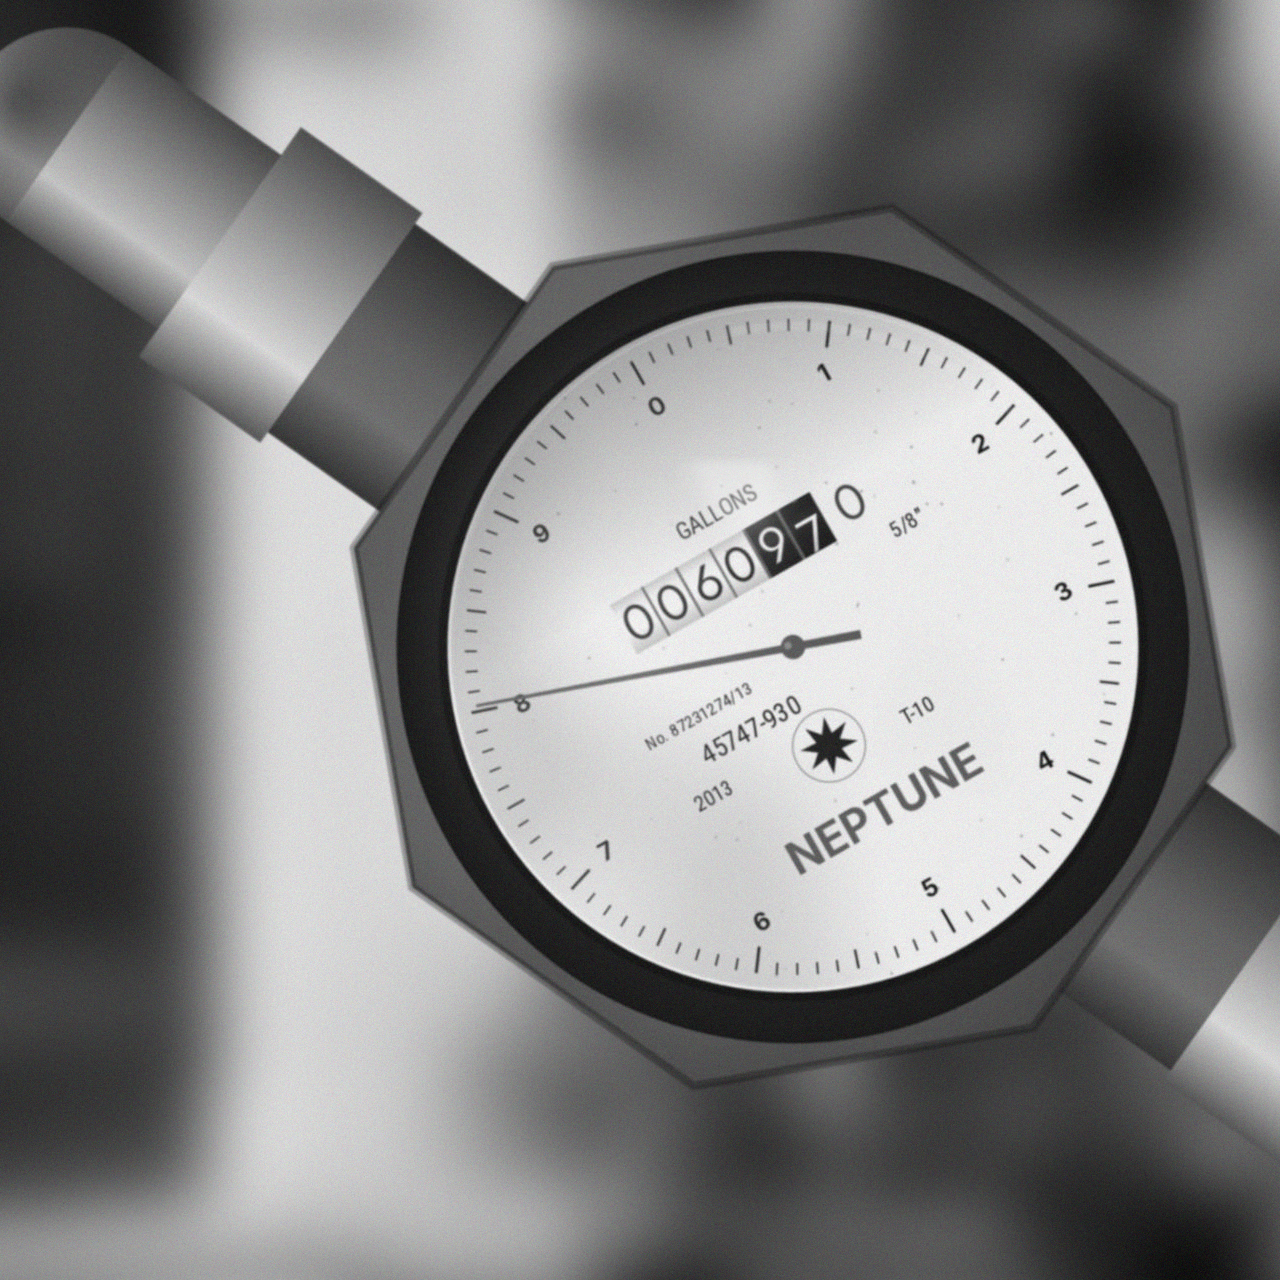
60968.0 gal
